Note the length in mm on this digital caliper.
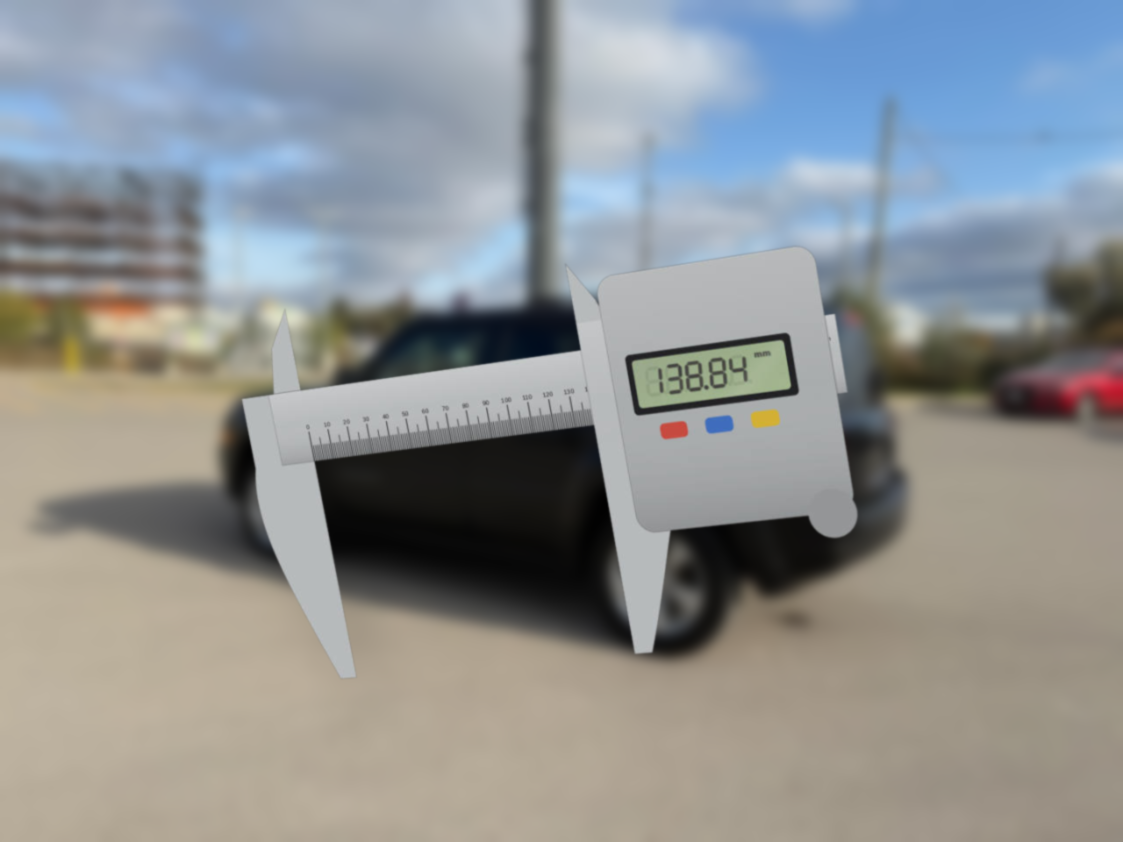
138.84 mm
